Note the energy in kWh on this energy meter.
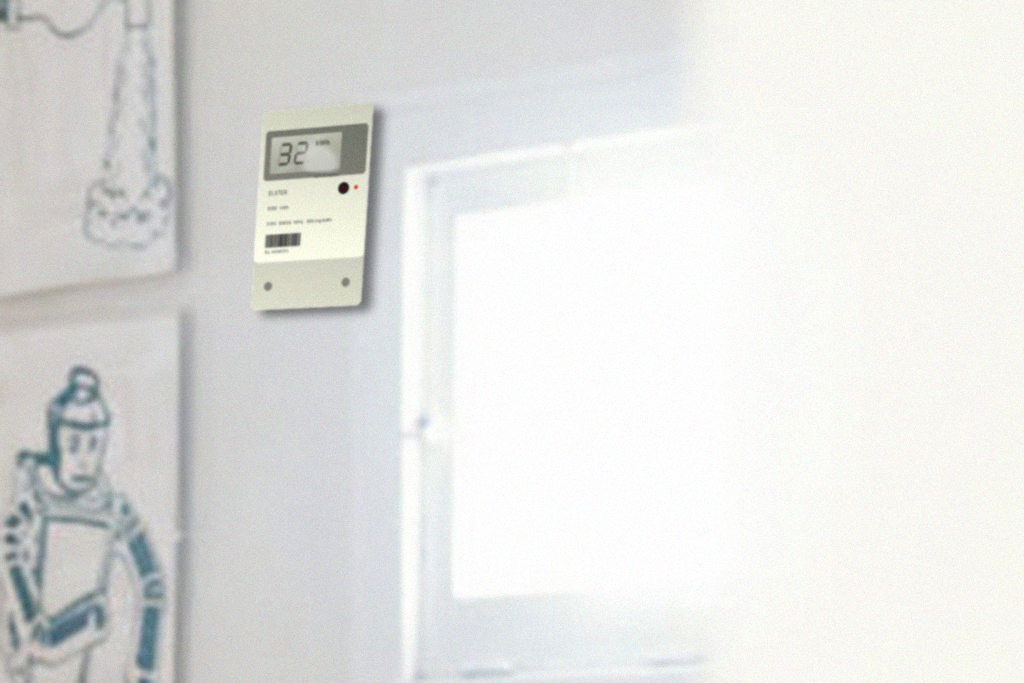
32 kWh
